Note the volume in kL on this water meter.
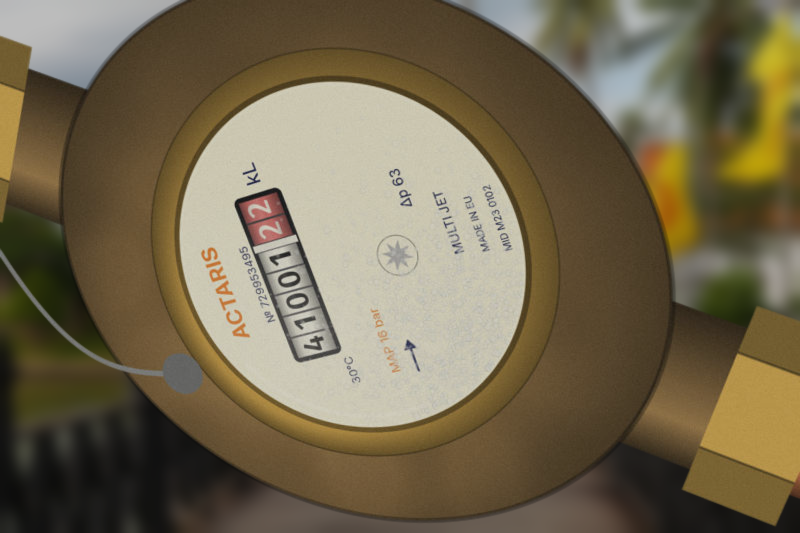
41001.22 kL
